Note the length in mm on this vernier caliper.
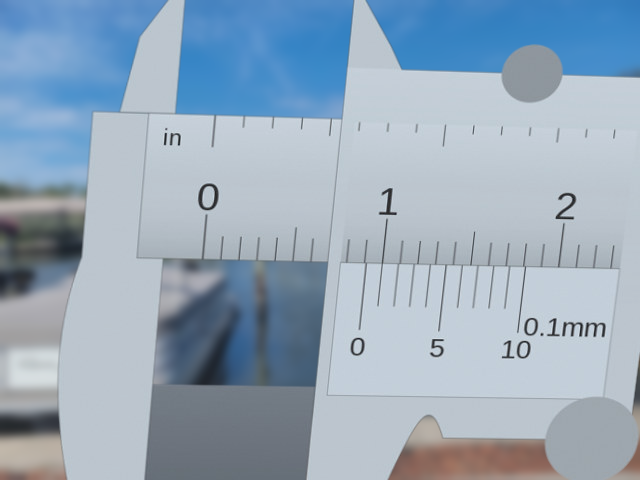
9.1 mm
